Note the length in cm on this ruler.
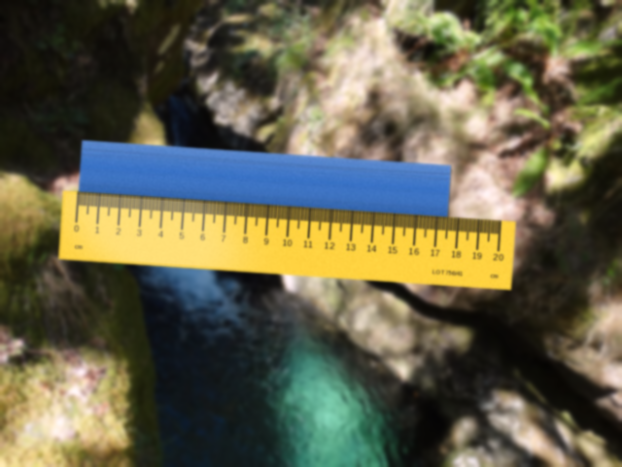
17.5 cm
